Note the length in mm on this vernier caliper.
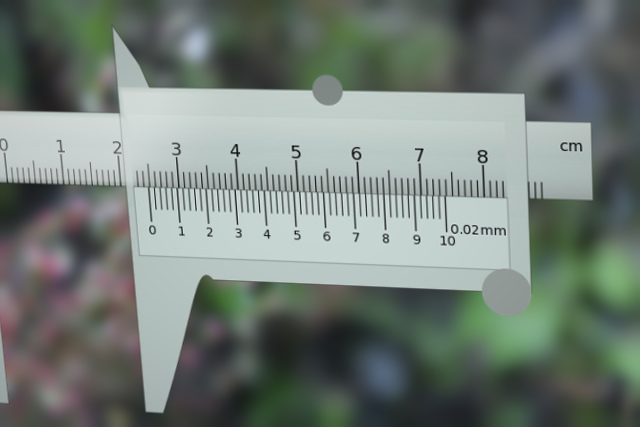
24.8 mm
